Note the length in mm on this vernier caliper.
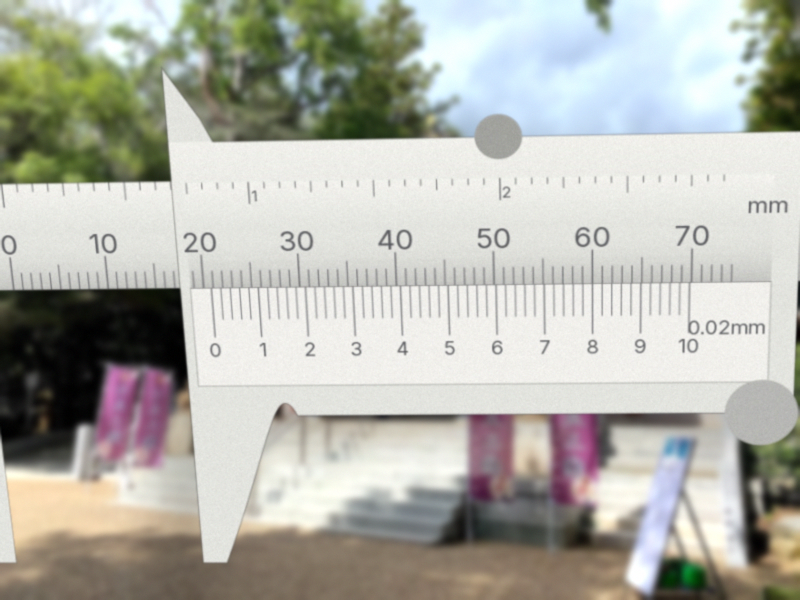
20.8 mm
